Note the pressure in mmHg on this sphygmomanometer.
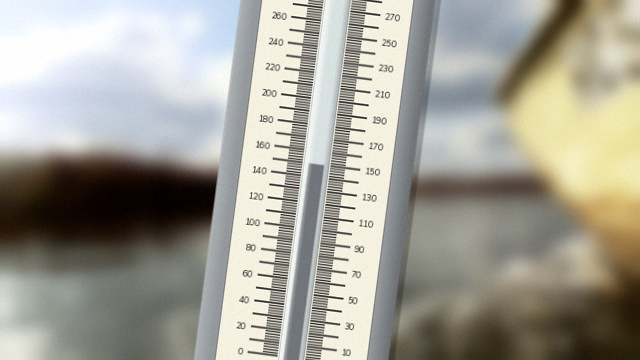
150 mmHg
